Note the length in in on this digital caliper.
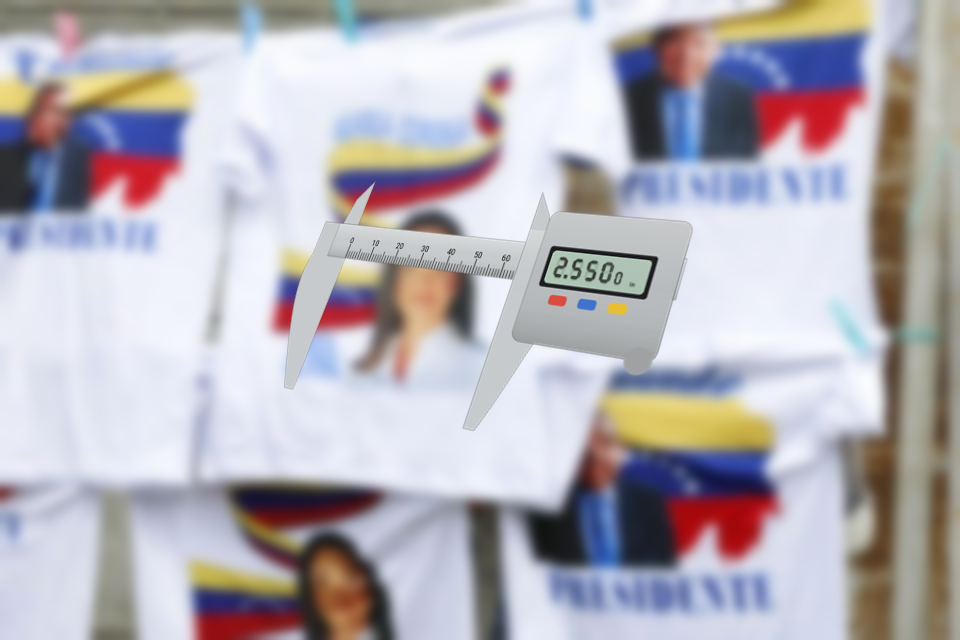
2.5500 in
